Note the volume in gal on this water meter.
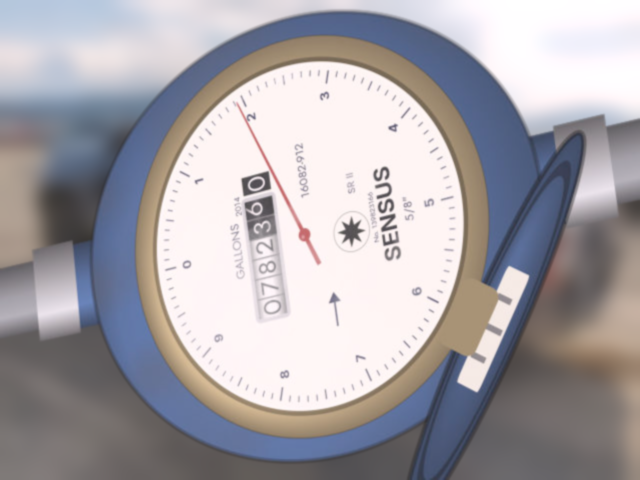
782361.9 gal
